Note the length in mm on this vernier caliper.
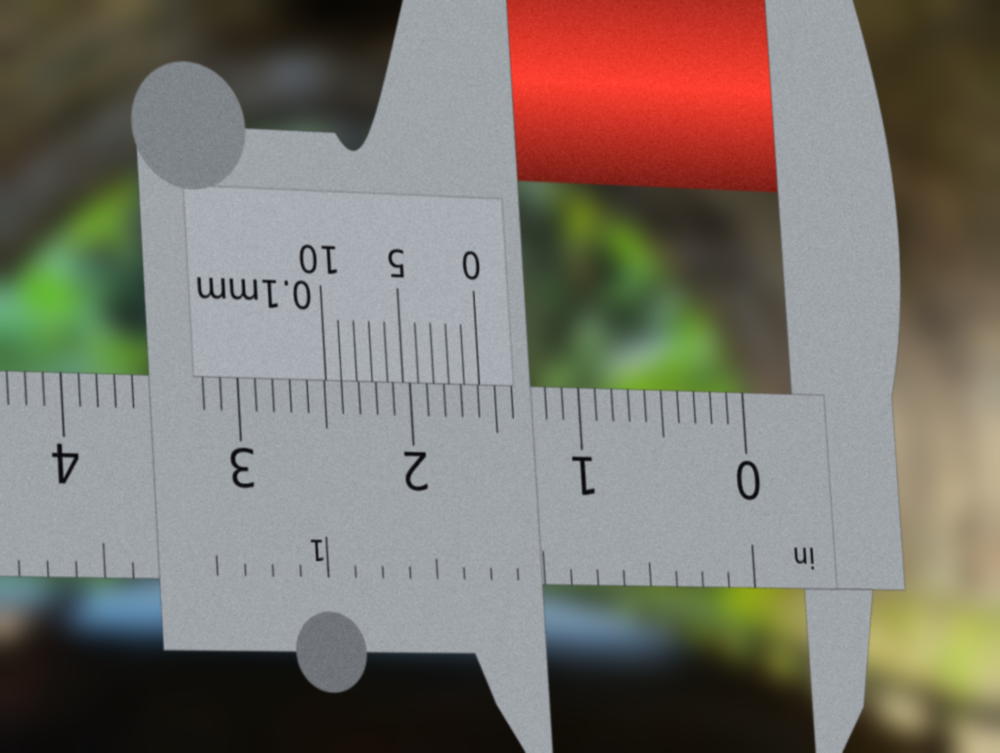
15.9 mm
